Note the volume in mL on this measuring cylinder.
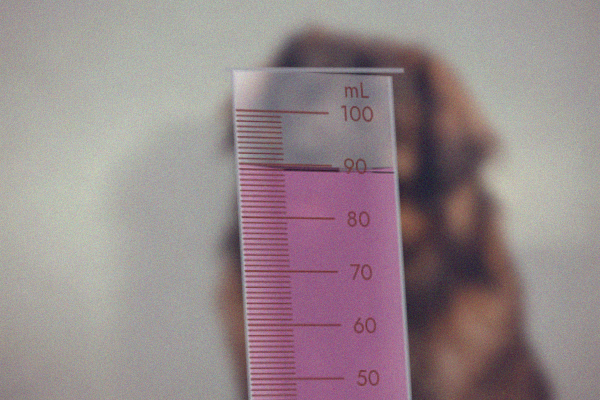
89 mL
